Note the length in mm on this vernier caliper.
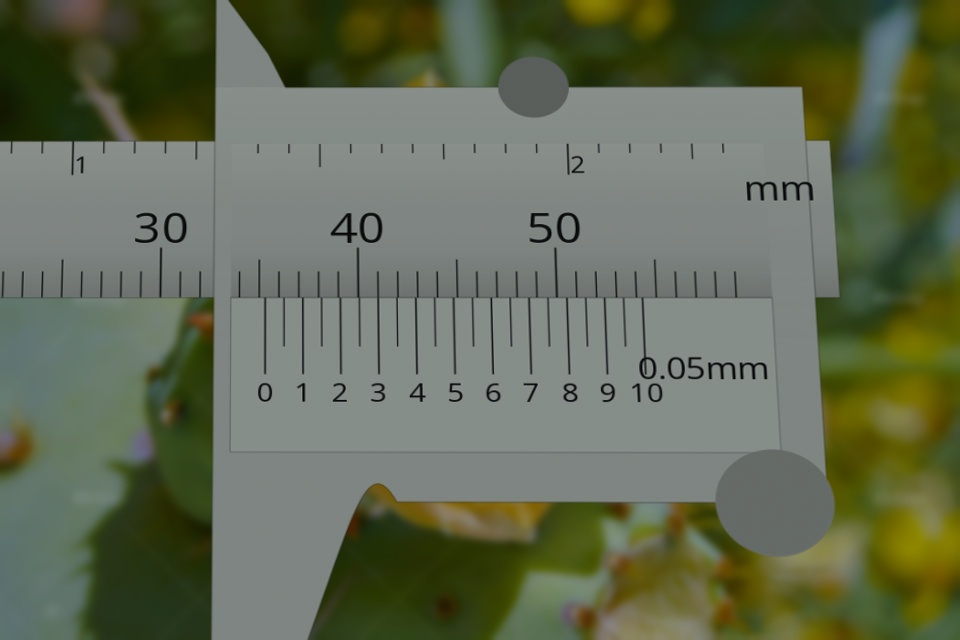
35.3 mm
